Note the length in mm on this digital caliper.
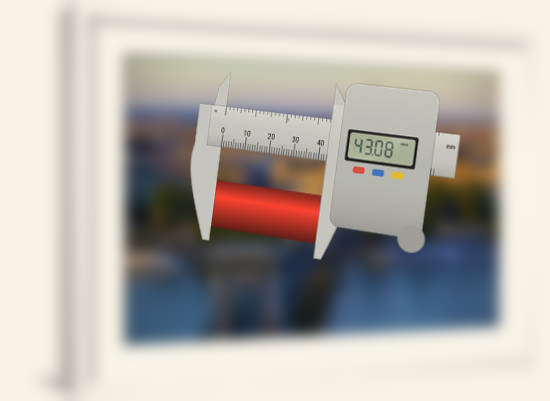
43.08 mm
